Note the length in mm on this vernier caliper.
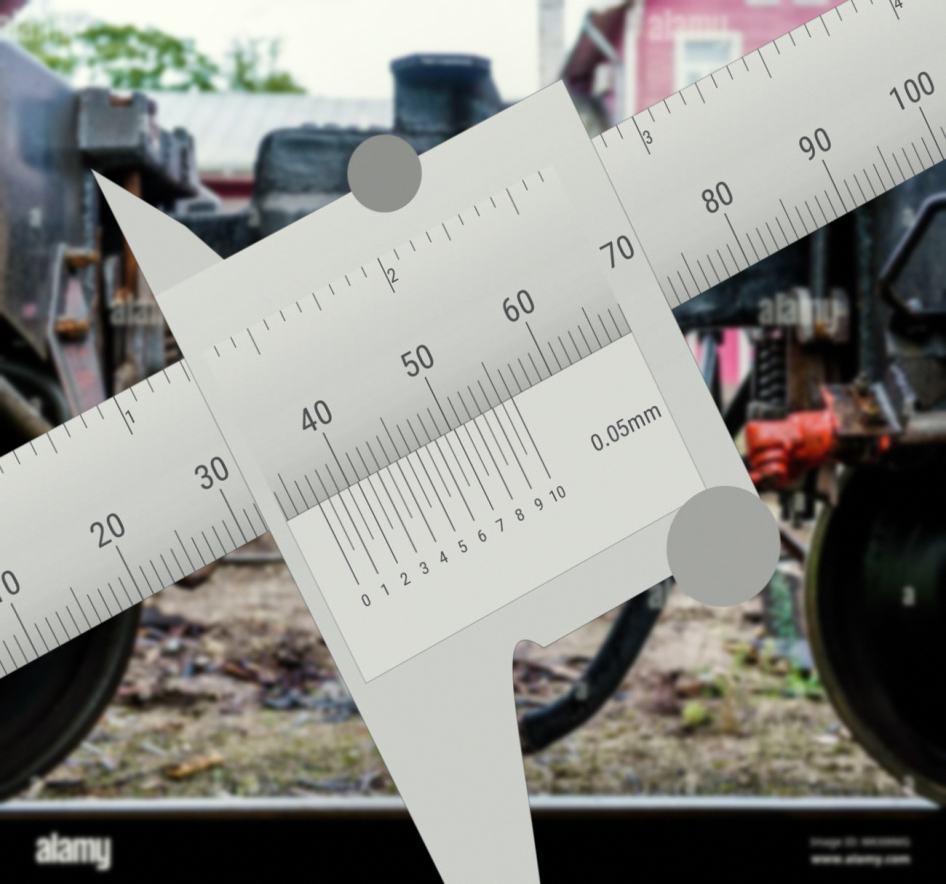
37.0 mm
